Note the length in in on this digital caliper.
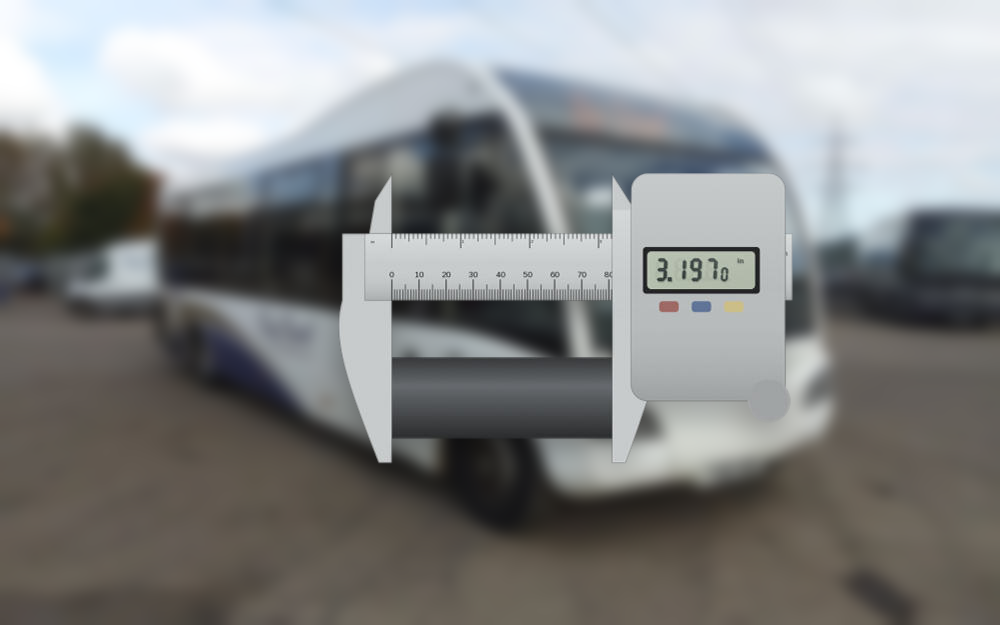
3.1970 in
